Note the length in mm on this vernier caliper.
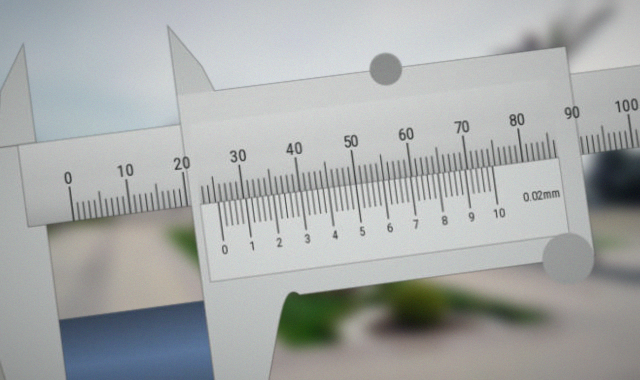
25.5 mm
